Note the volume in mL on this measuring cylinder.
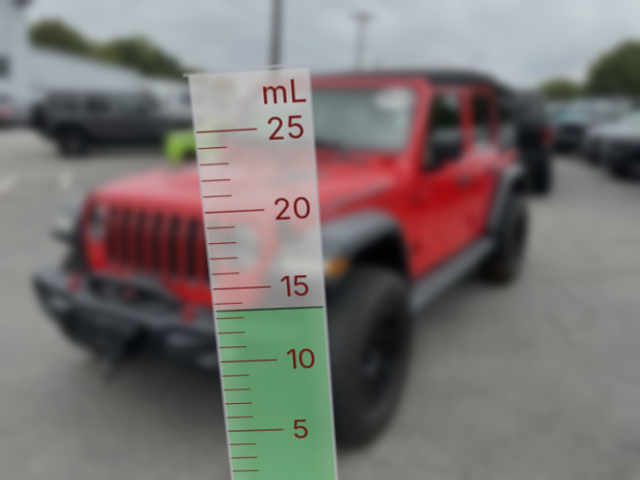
13.5 mL
